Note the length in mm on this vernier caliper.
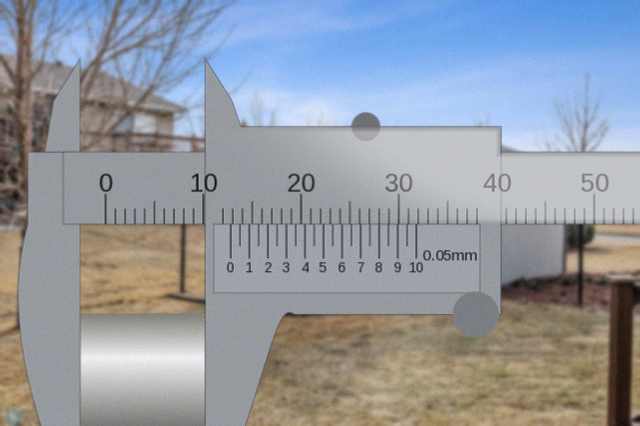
12.8 mm
